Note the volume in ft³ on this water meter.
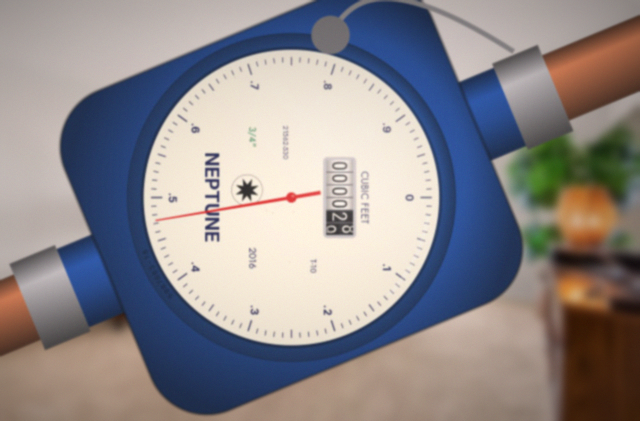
28.47 ft³
